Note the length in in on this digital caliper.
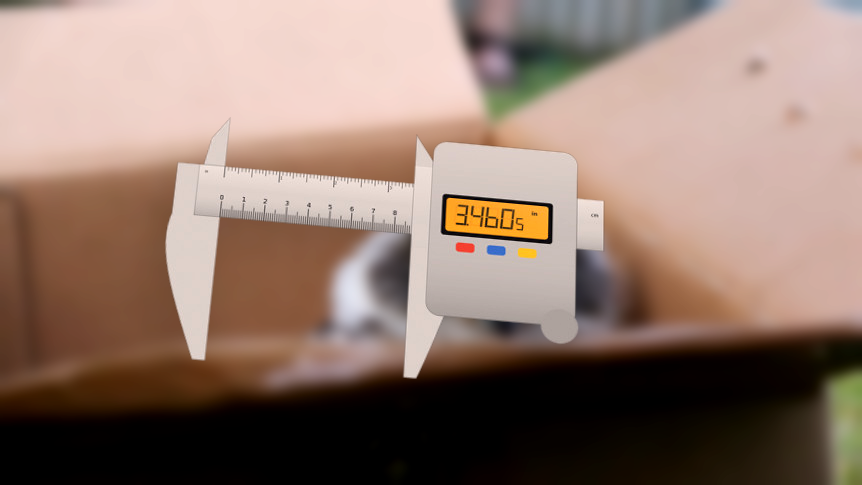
3.4605 in
